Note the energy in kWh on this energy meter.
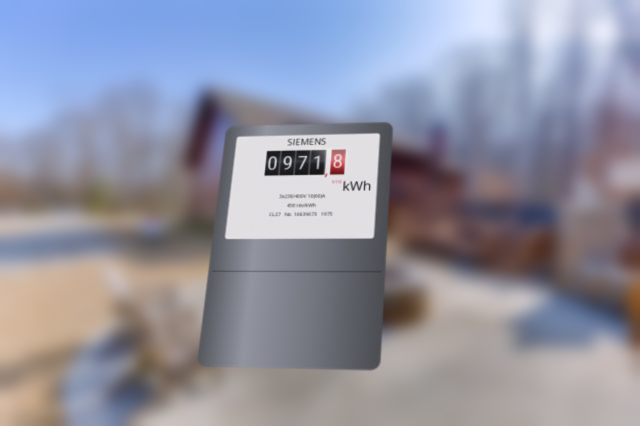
971.8 kWh
